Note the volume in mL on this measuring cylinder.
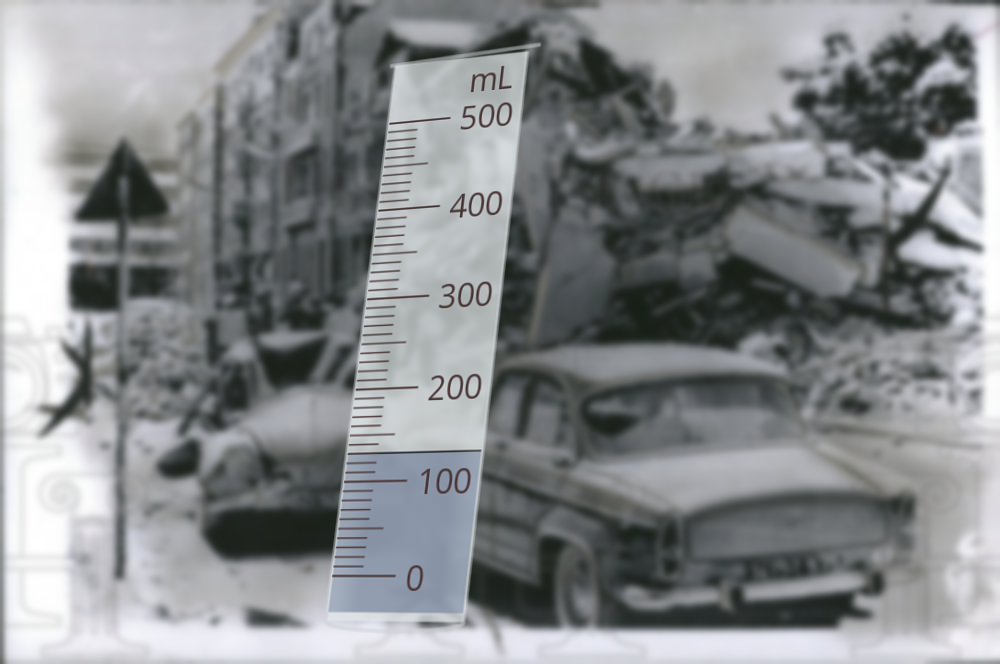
130 mL
